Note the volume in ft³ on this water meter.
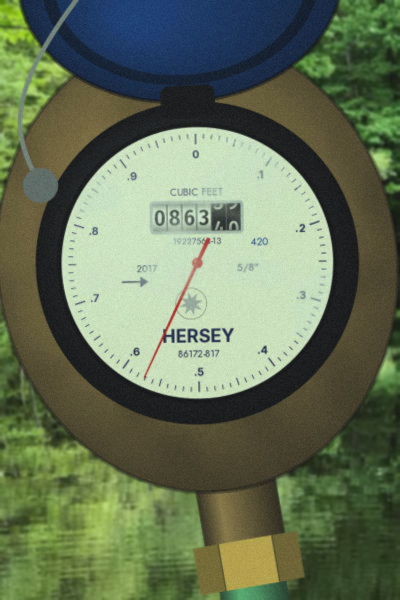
86339.57 ft³
